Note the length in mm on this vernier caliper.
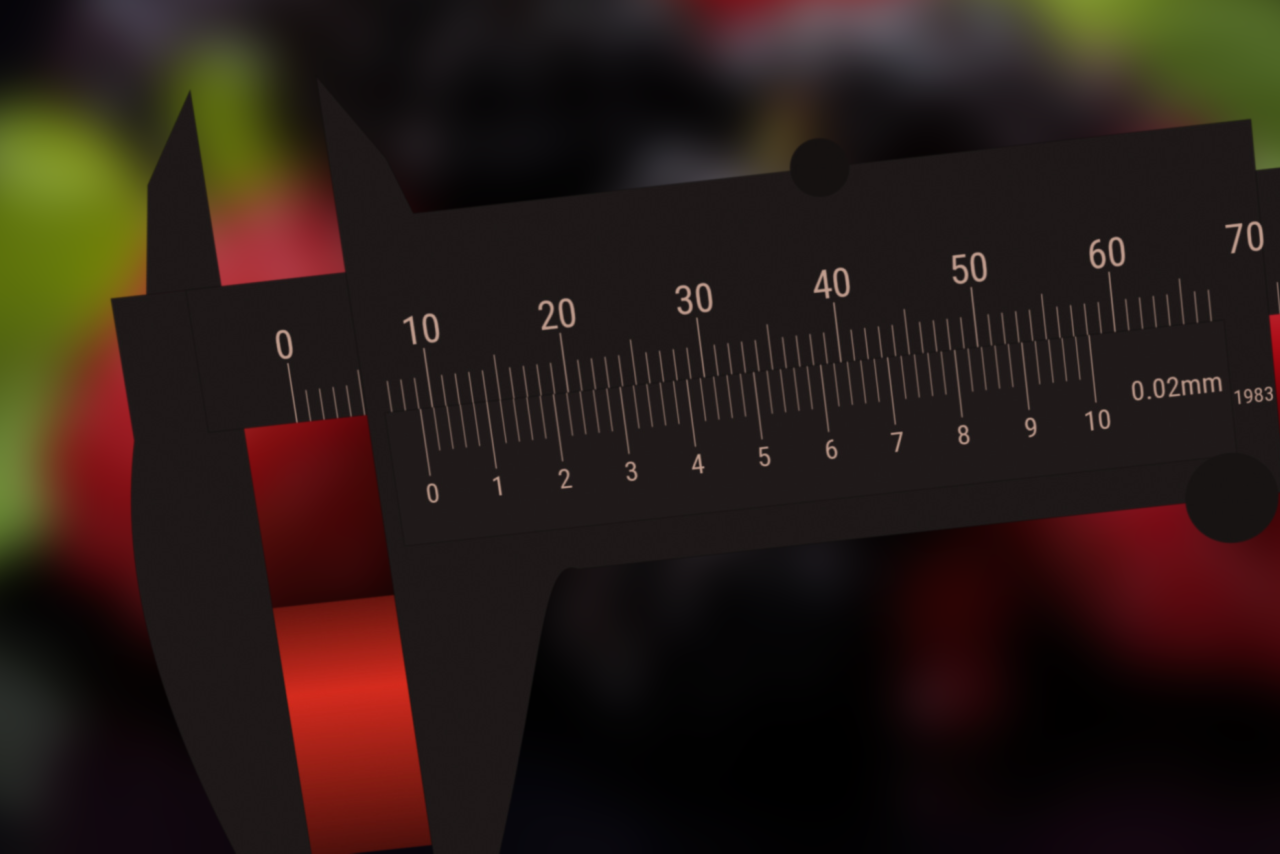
9.1 mm
